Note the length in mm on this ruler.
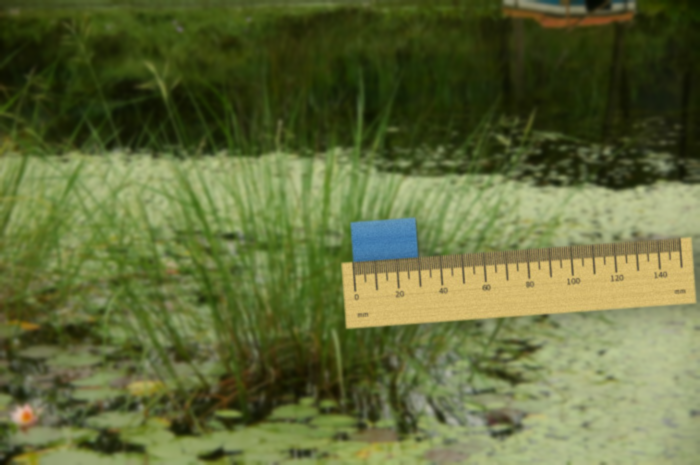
30 mm
